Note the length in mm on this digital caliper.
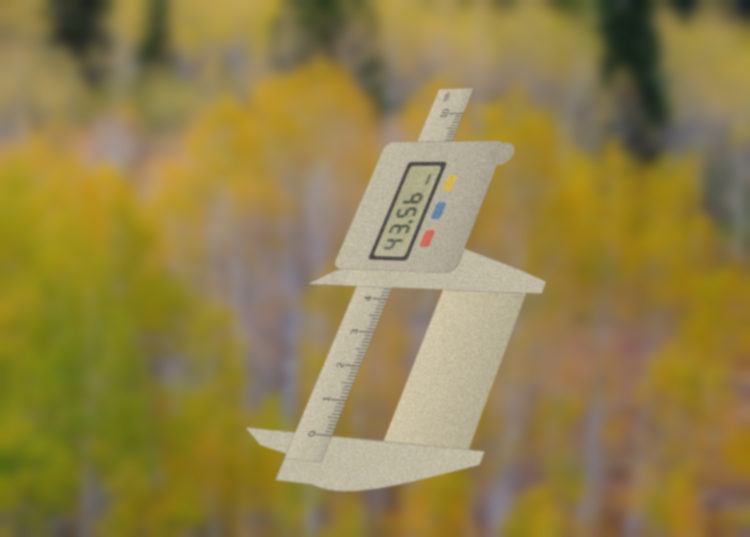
43.56 mm
